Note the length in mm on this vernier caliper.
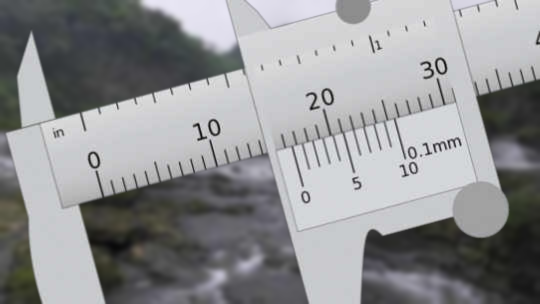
16.6 mm
